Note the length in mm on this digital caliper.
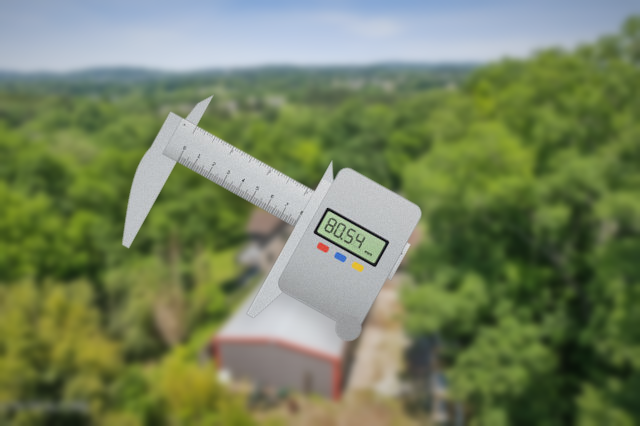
80.54 mm
